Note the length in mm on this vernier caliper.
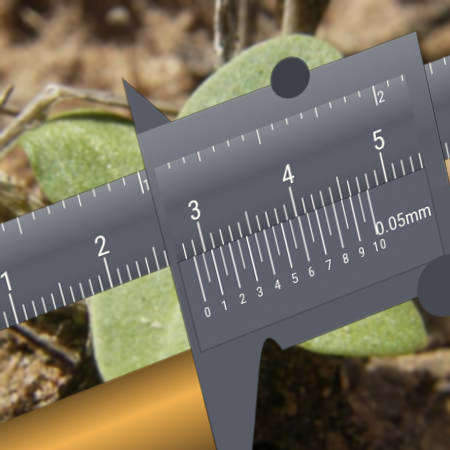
28.8 mm
